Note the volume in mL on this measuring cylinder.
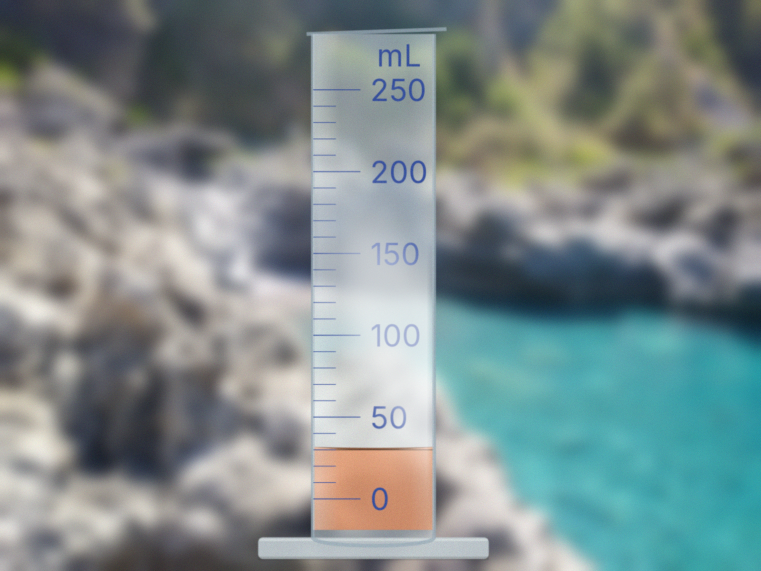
30 mL
